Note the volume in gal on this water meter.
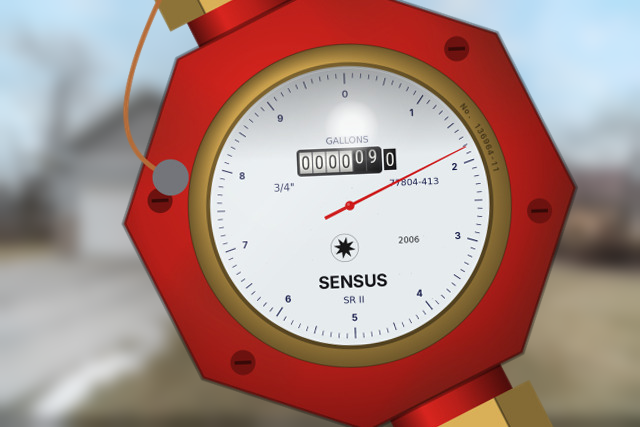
91.8 gal
